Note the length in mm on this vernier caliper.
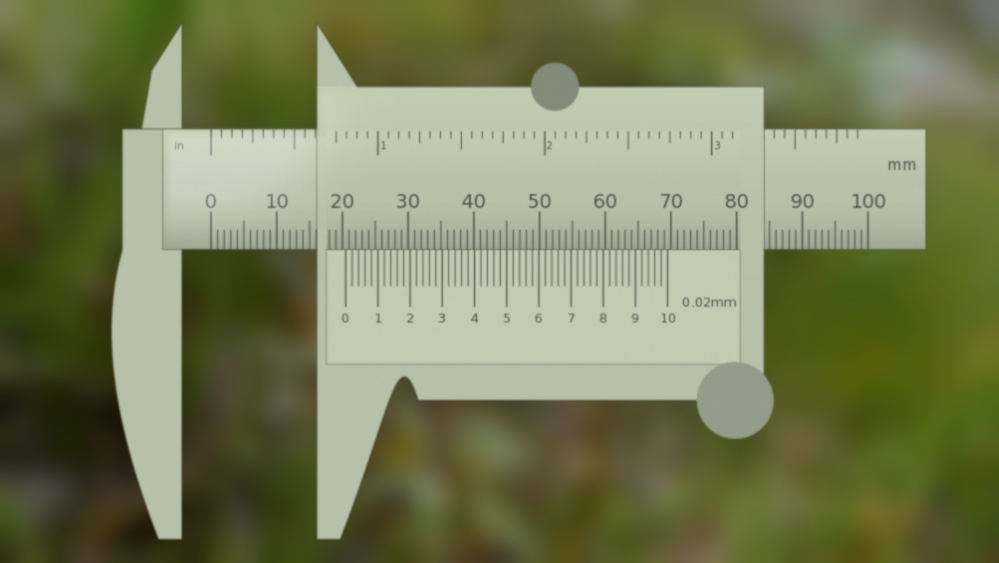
20.5 mm
